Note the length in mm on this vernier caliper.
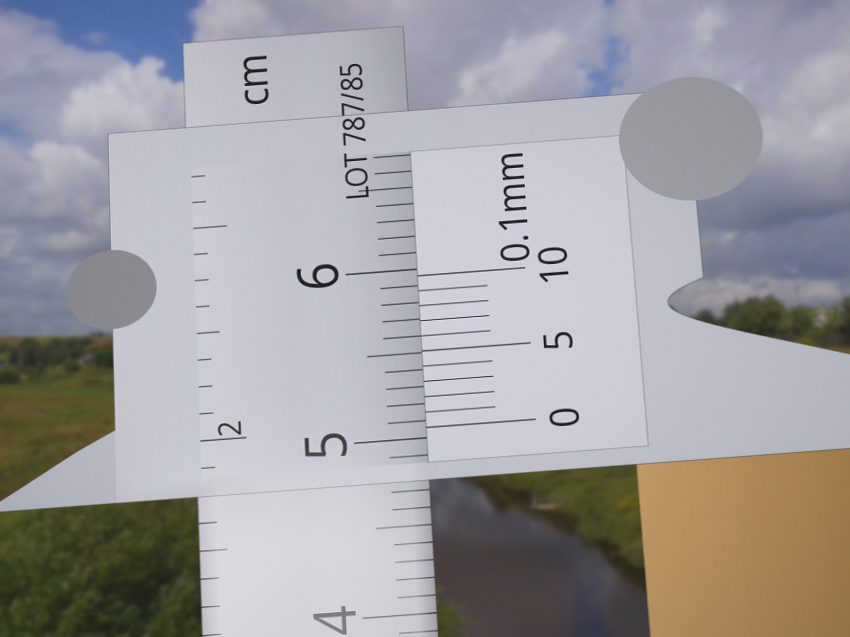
50.6 mm
